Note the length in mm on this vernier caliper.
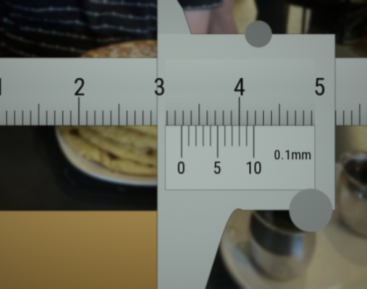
32.8 mm
